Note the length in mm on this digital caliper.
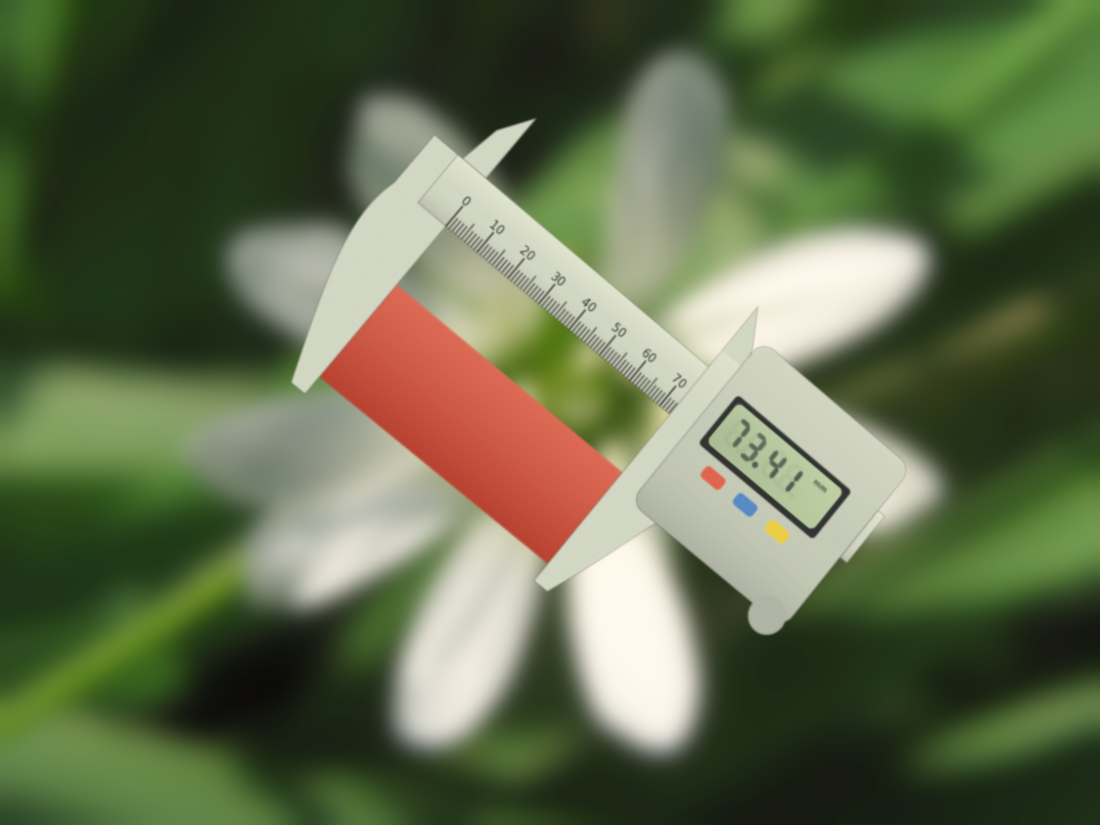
73.41 mm
